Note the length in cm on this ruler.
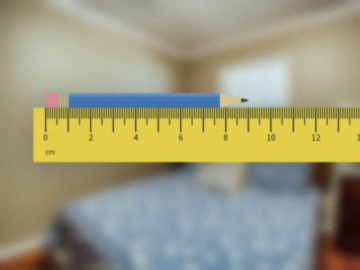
9 cm
